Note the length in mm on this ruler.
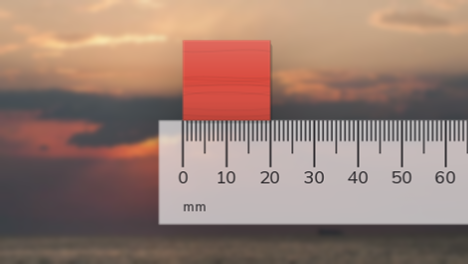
20 mm
